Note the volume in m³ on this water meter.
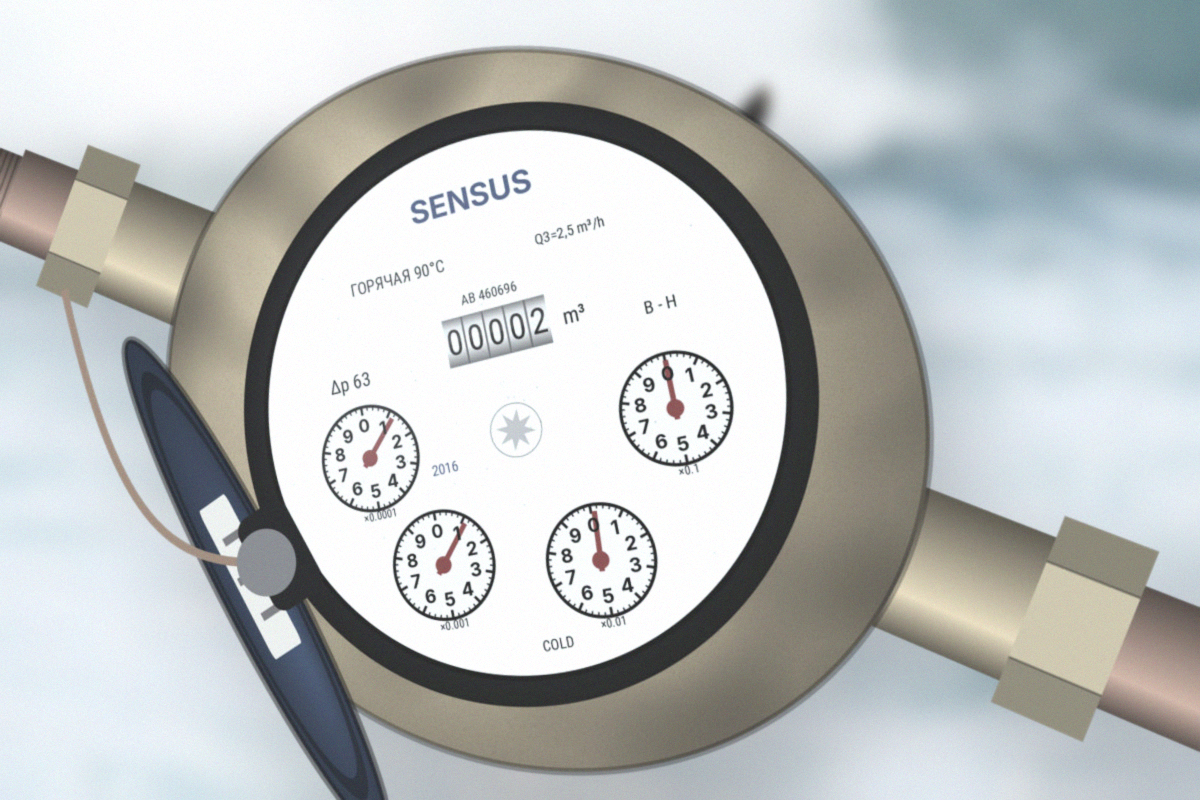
2.0011 m³
